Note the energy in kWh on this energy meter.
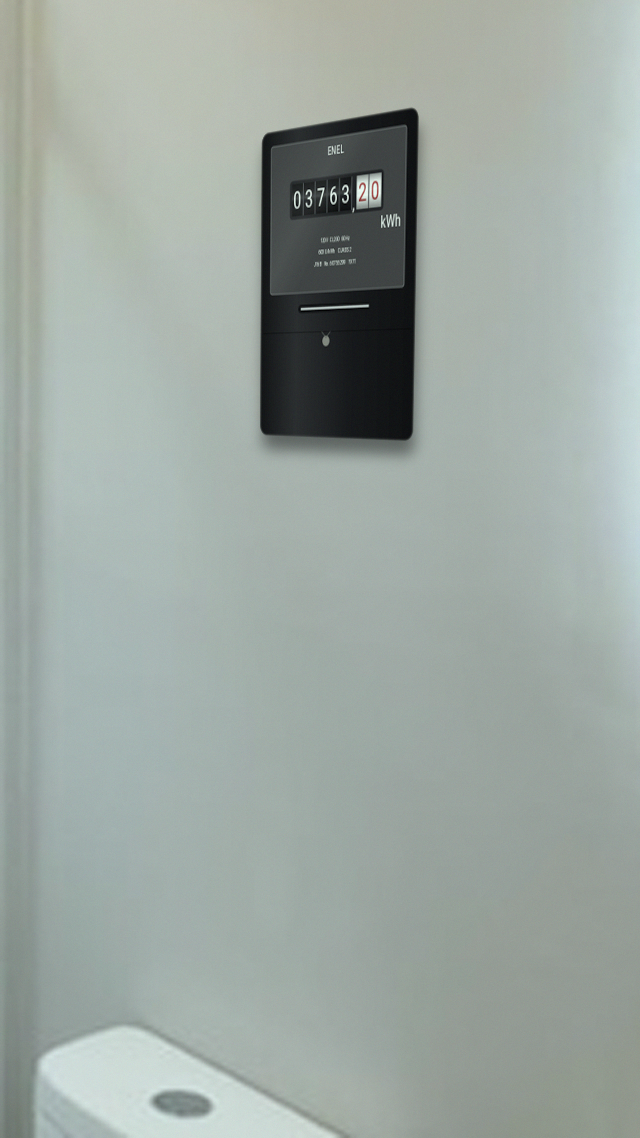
3763.20 kWh
